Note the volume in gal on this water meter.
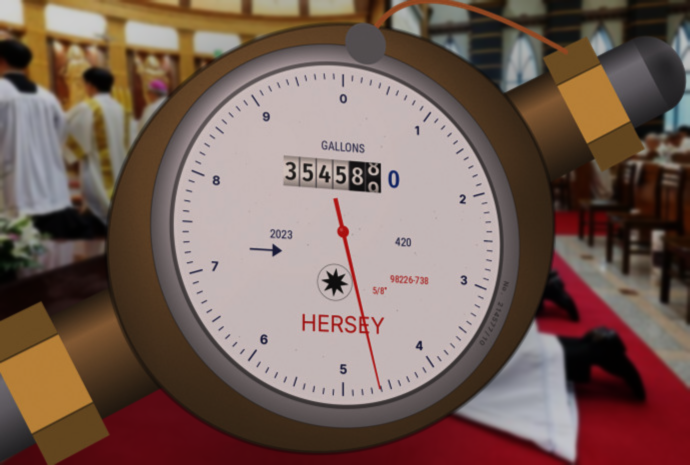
3545884.6 gal
